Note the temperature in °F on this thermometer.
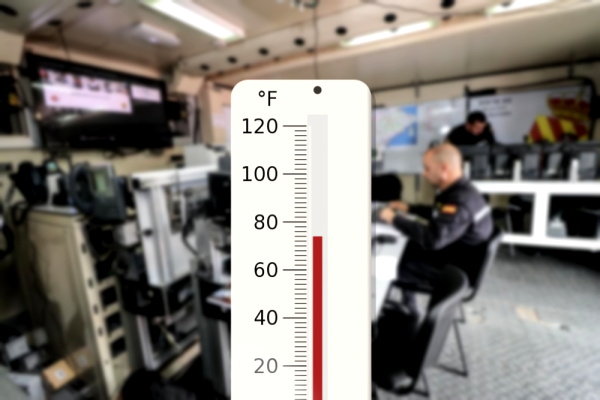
74 °F
